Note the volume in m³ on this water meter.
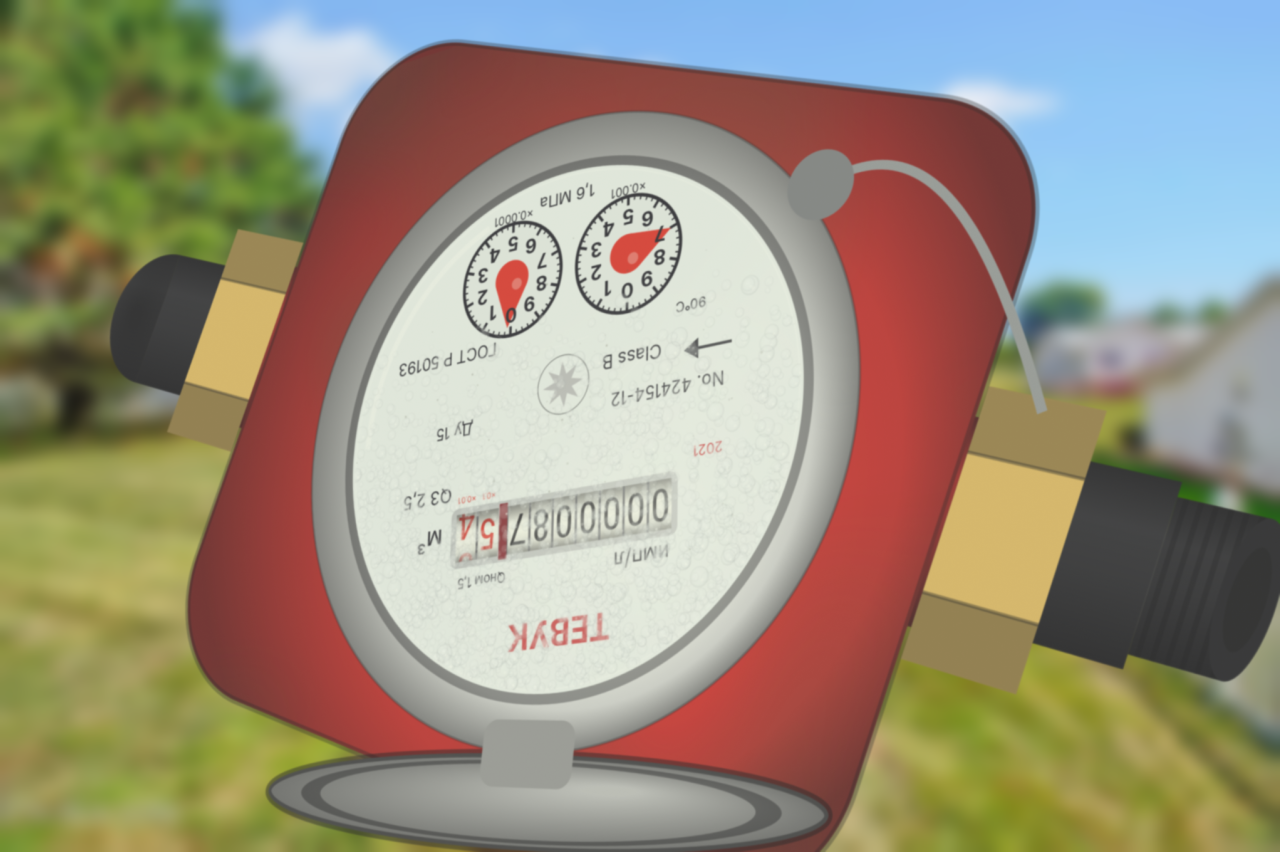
87.5370 m³
